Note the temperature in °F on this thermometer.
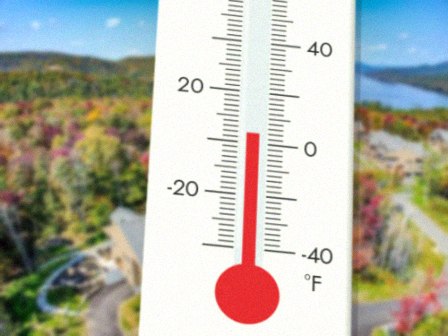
4 °F
